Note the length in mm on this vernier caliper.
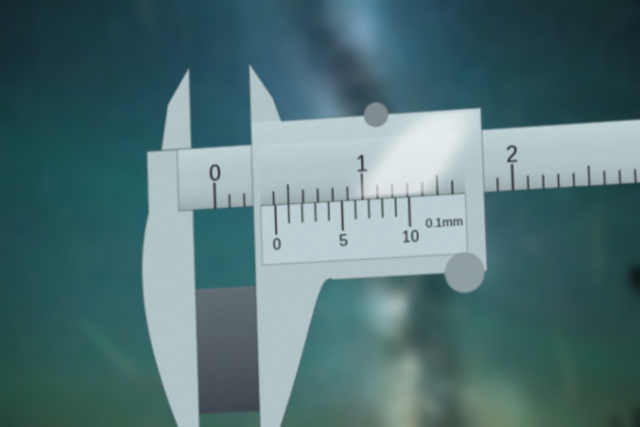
4.1 mm
